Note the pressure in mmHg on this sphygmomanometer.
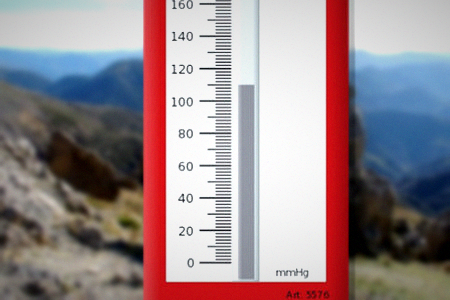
110 mmHg
